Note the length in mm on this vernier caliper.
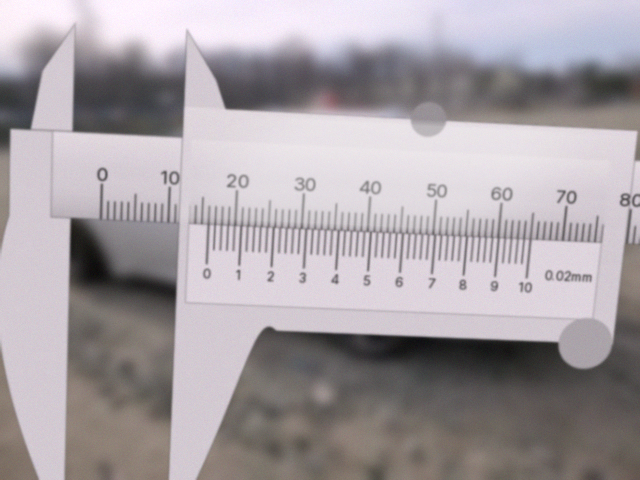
16.0 mm
